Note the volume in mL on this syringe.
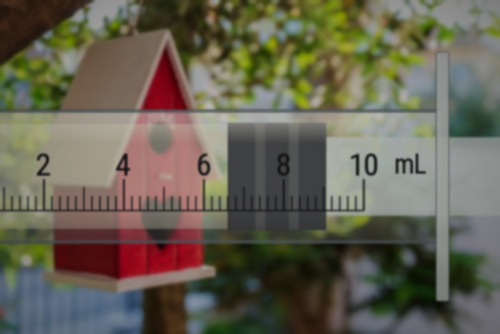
6.6 mL
